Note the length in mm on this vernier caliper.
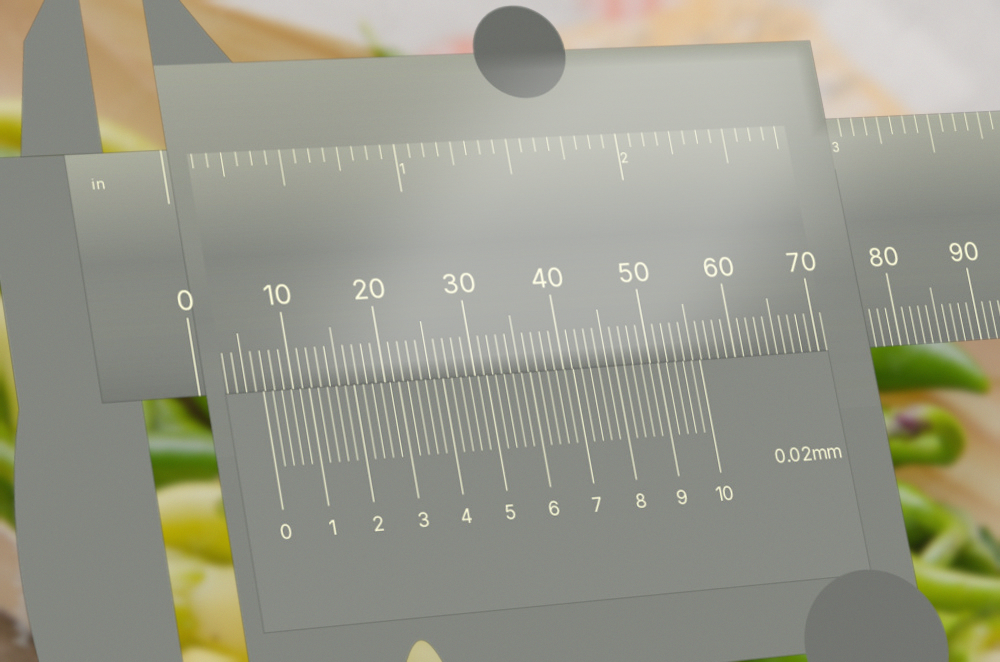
6.8 mm
